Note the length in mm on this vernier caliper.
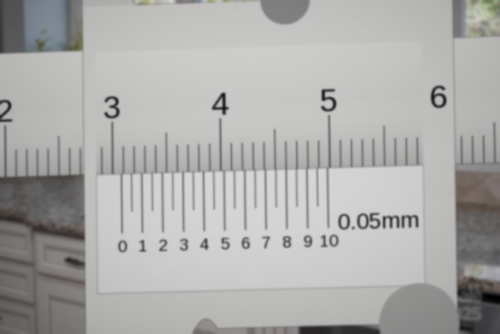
30.8 mm
